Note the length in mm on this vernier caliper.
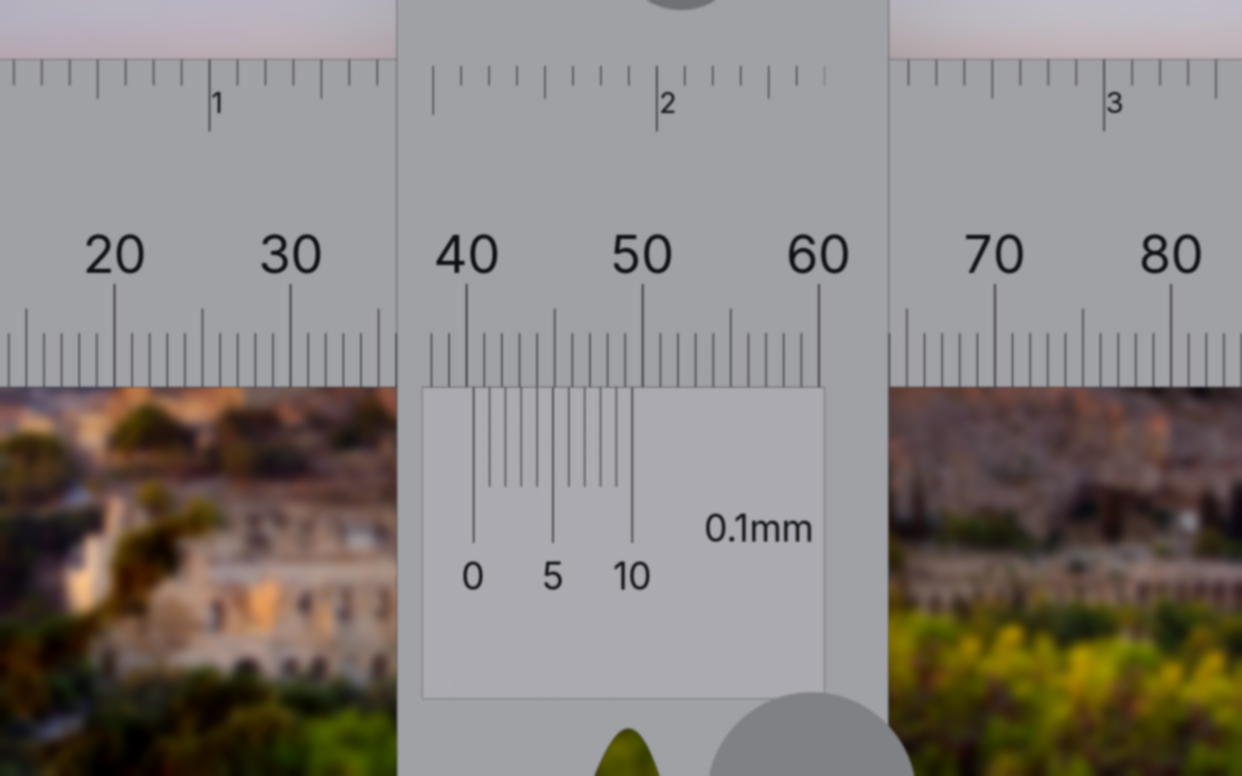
40.4 mm
